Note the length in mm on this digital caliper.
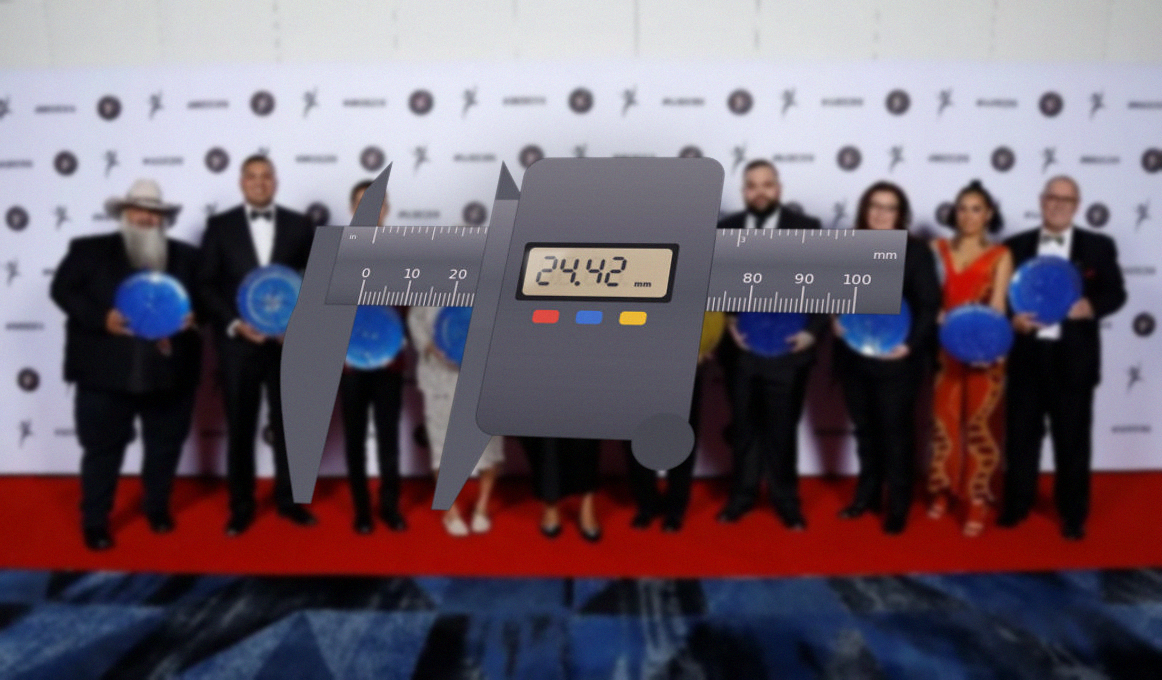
24.42 mm
